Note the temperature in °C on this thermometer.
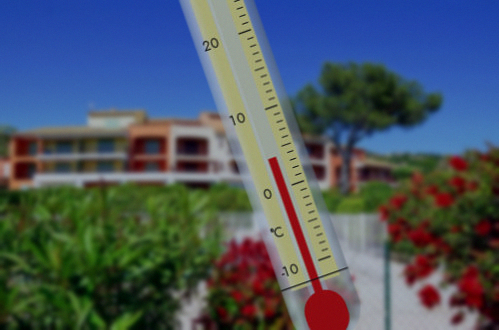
4 °C
